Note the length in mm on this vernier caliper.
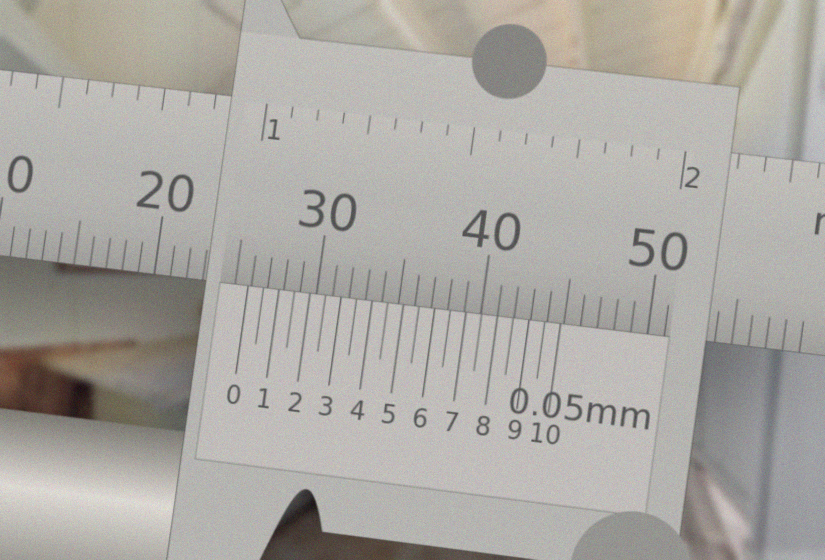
25.8 mm
